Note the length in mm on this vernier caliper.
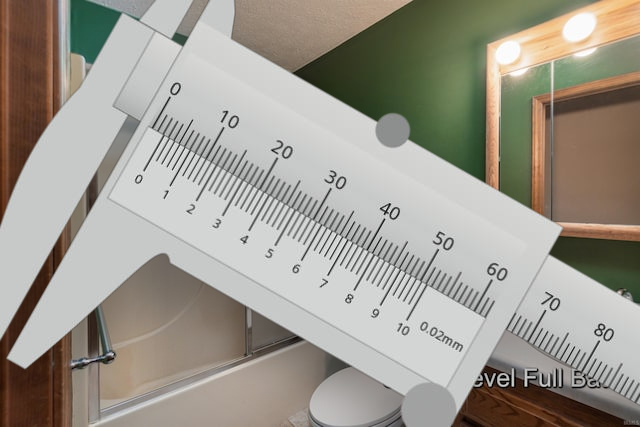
2.2 mm
